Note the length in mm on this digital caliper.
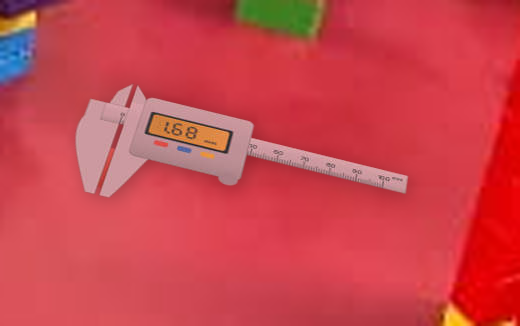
1.68 mm
